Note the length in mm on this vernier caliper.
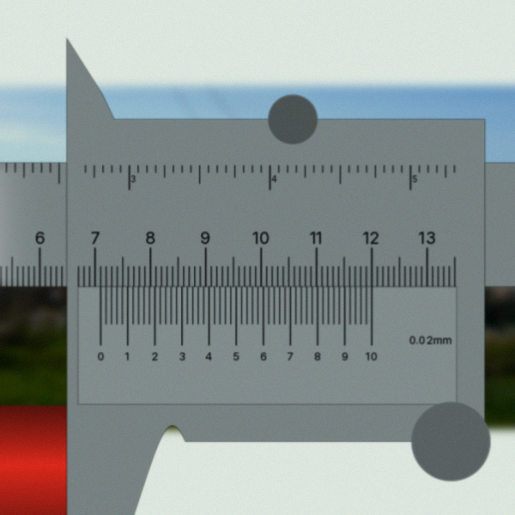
71.0 mm
